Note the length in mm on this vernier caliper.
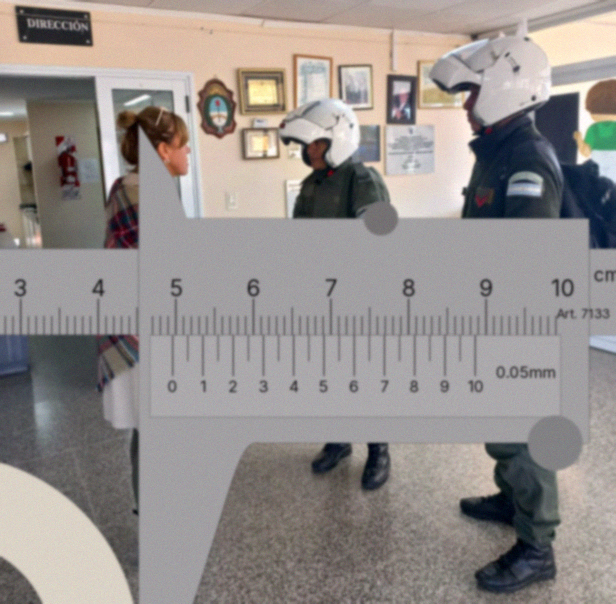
49.6 mm
